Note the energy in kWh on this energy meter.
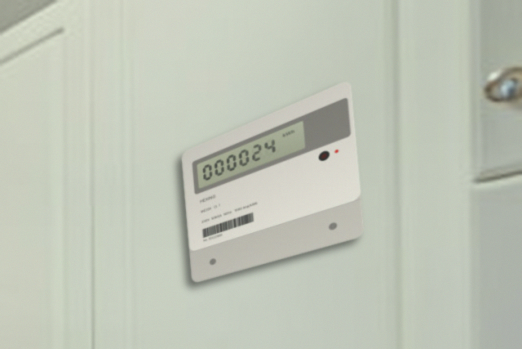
24 kWh
